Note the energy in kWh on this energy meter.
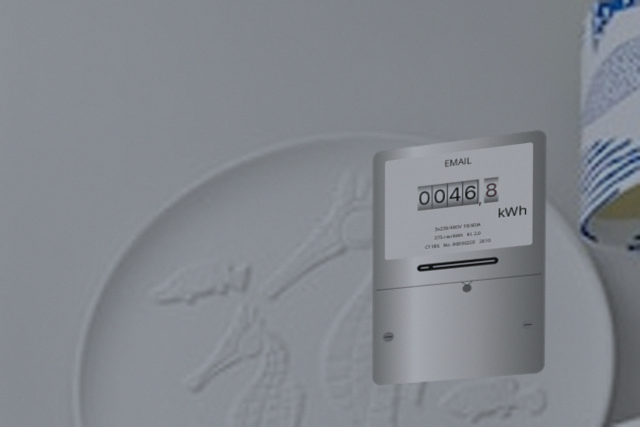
46.8 kWh
